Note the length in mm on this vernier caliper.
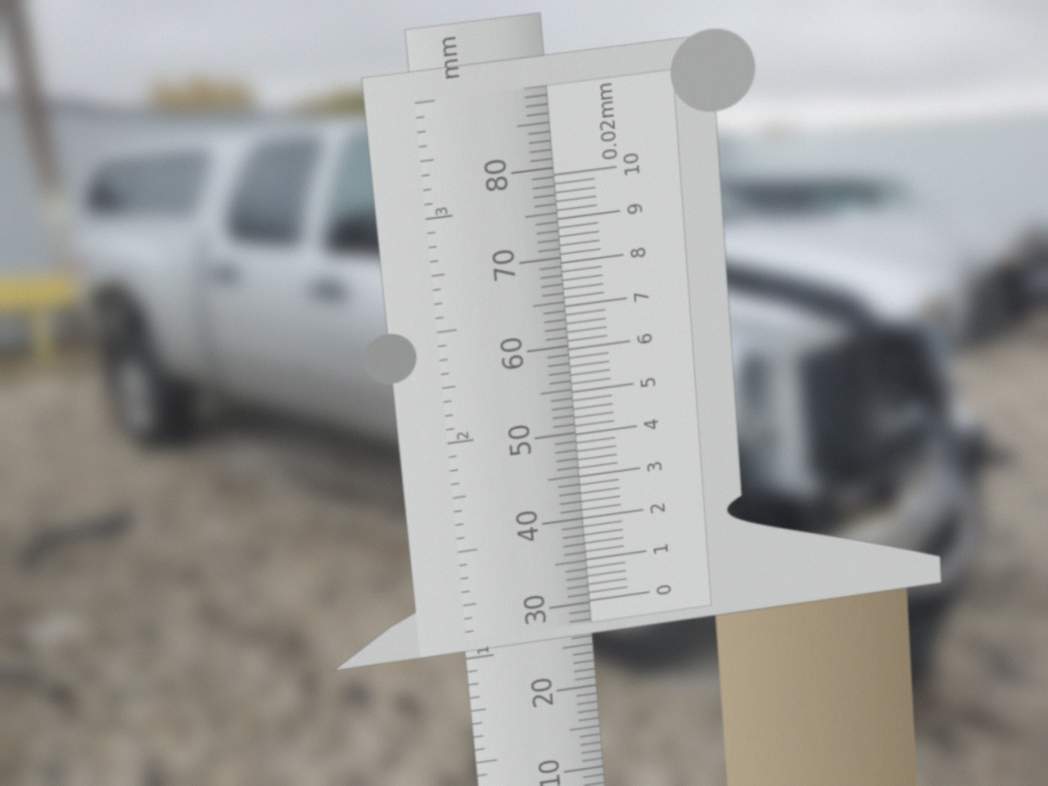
30.2 mm
